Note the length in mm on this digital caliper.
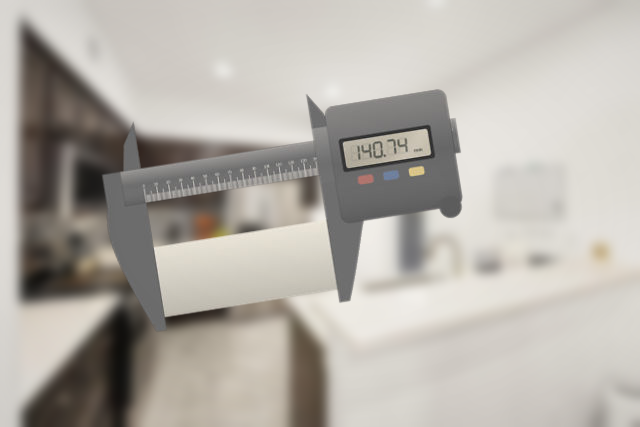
140.74 mm
